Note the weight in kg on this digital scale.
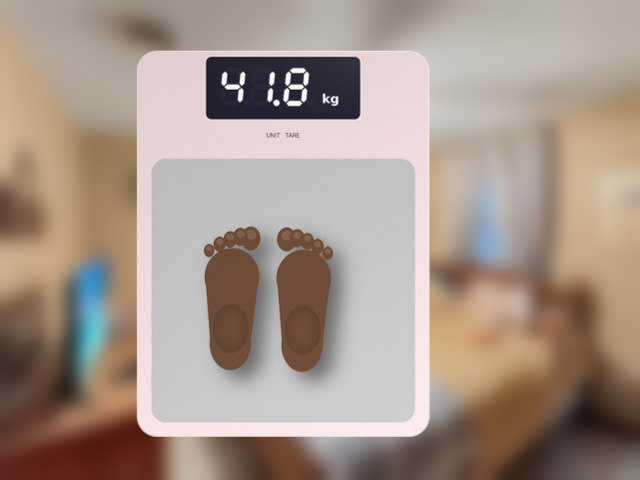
41.8 kg
